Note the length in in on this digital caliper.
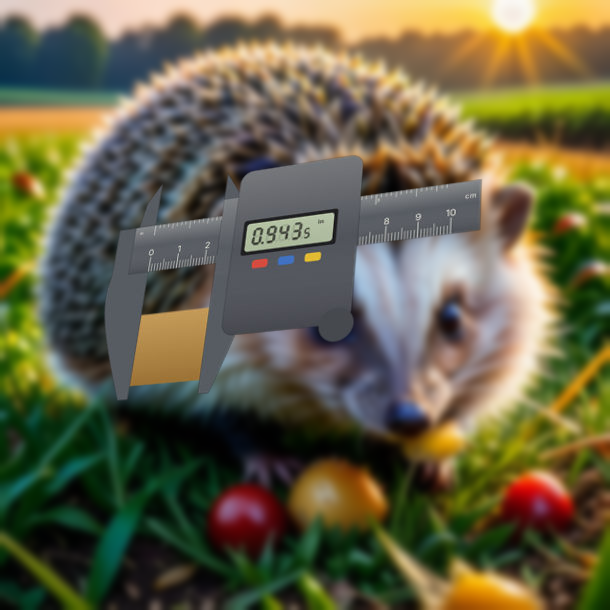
0.9435 in
